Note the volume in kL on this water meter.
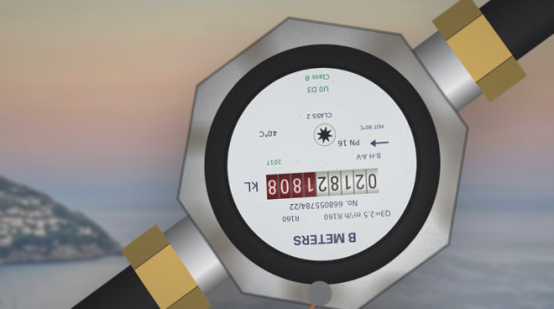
2182.1808 kL
